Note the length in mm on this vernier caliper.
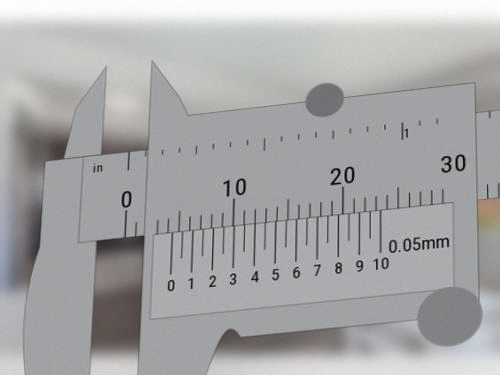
4.4 mm
